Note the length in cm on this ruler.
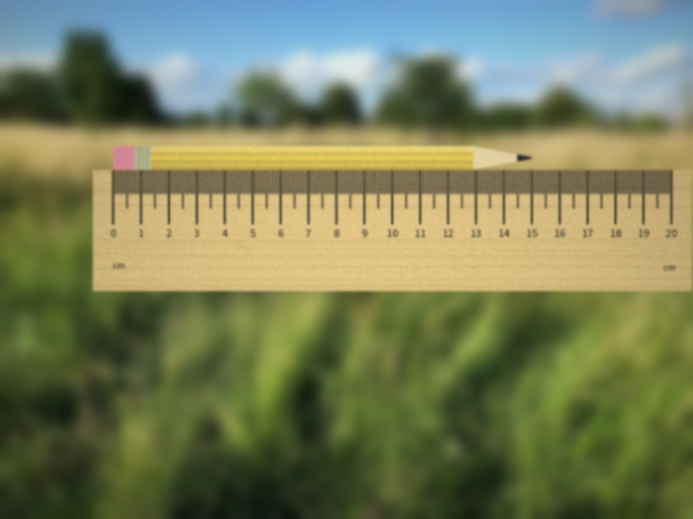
15 cm
